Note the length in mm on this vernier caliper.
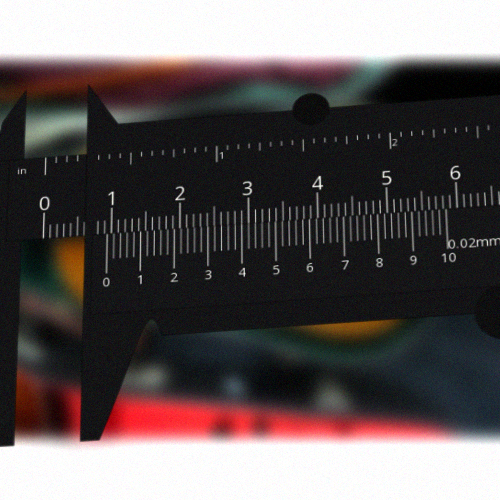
9.4 mm
